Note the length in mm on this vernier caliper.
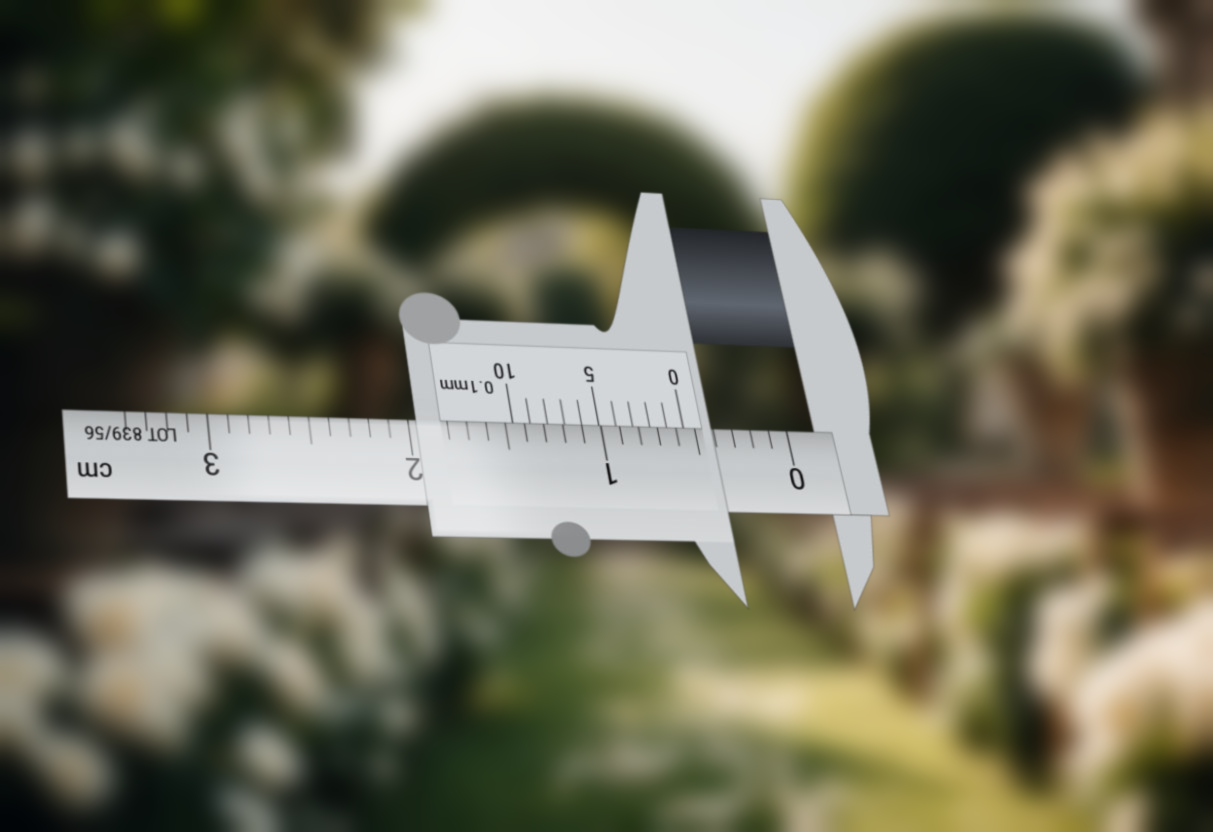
5.6 mm
